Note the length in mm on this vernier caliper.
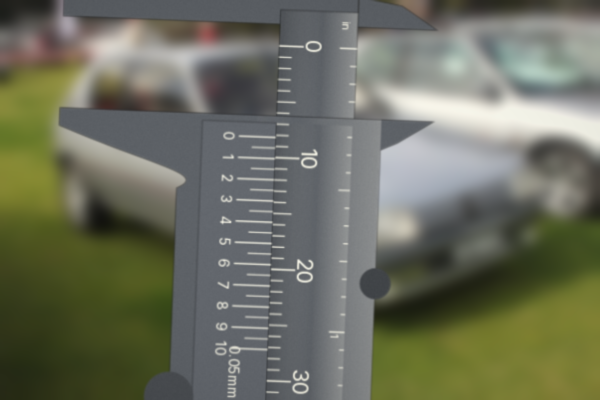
8.2 mm
